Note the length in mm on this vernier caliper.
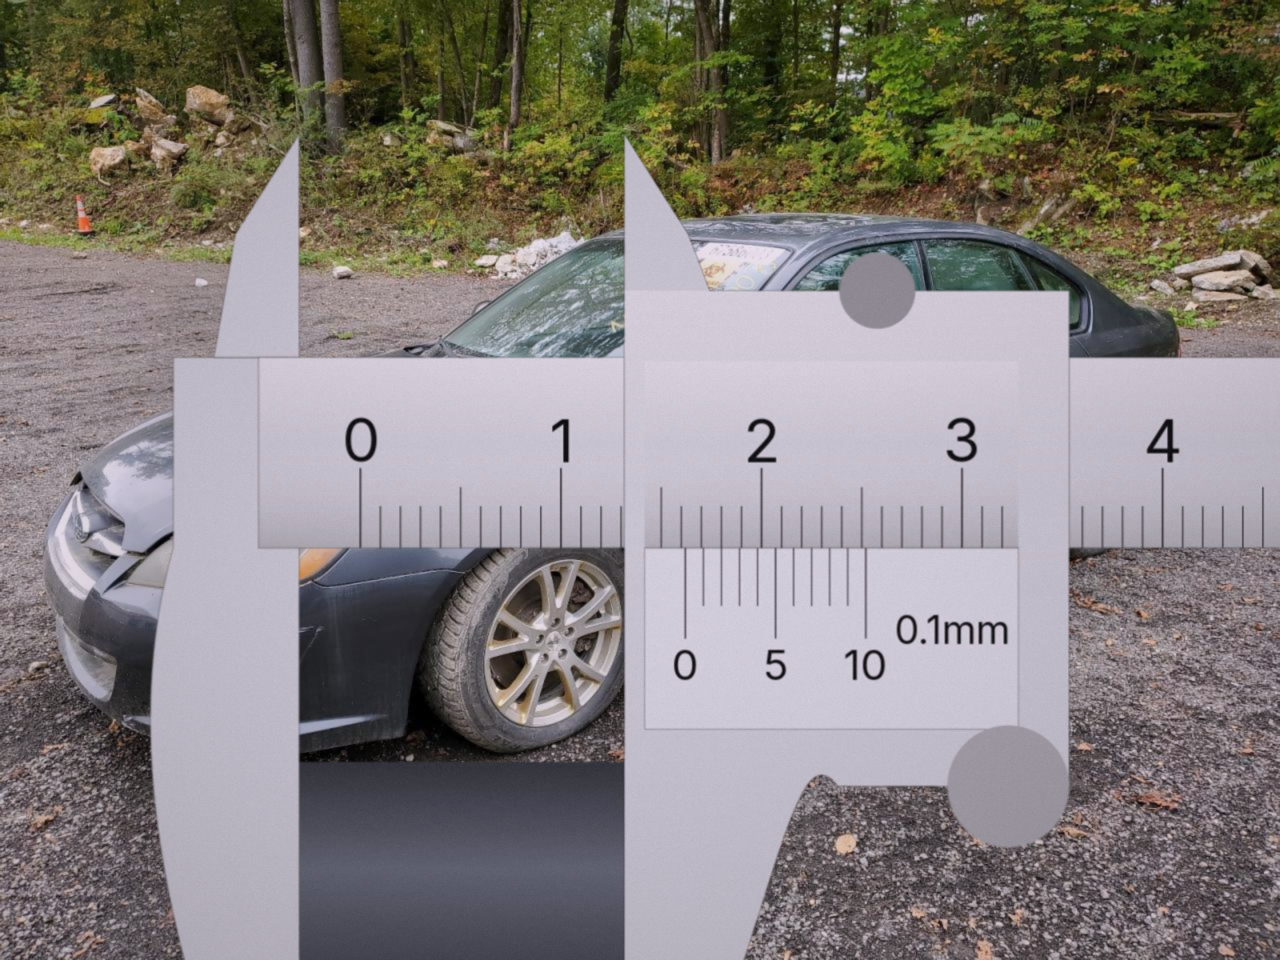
16.2 mm
